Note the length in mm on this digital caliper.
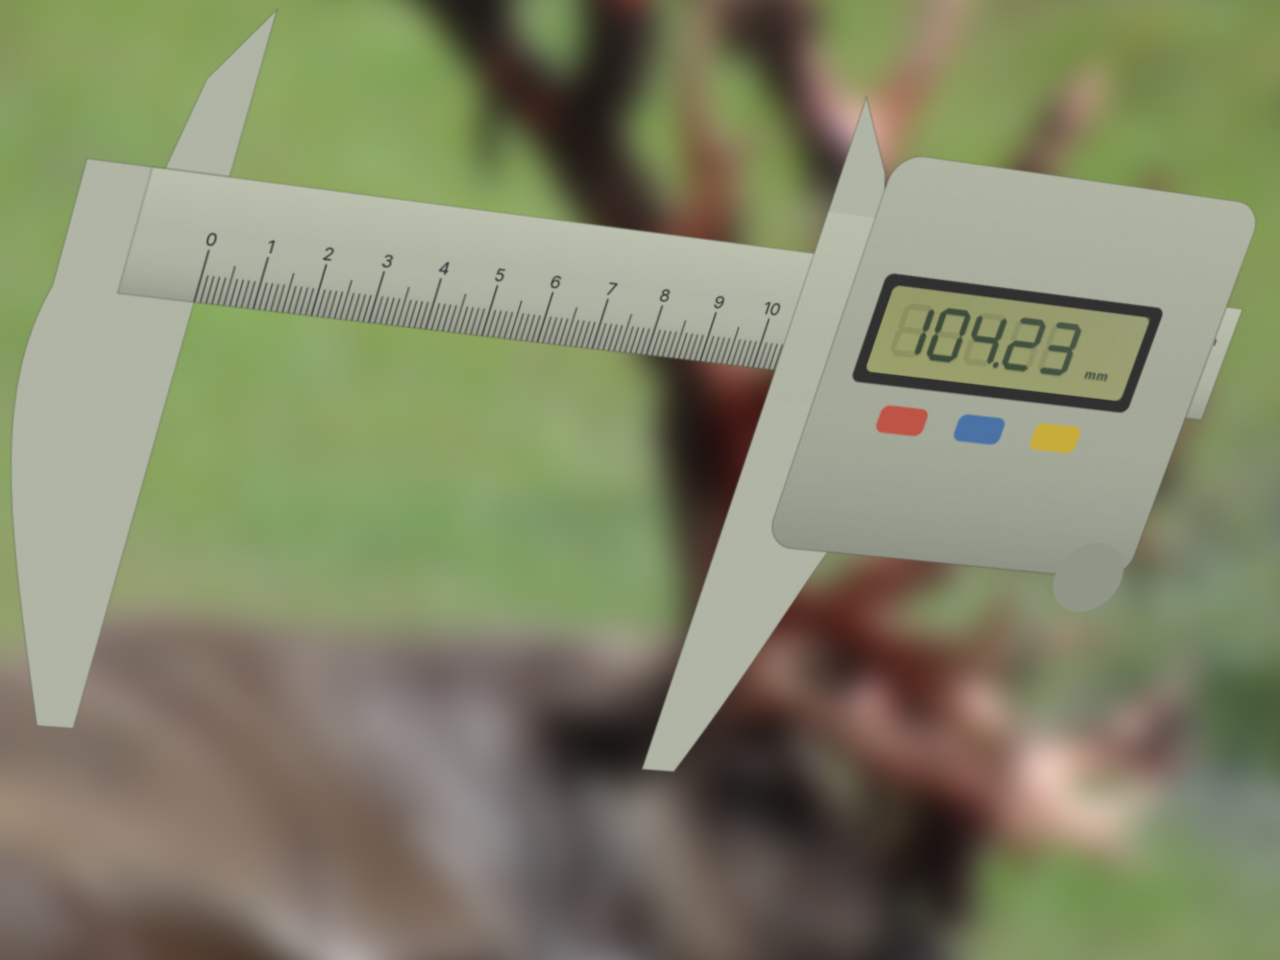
104.23 mm
